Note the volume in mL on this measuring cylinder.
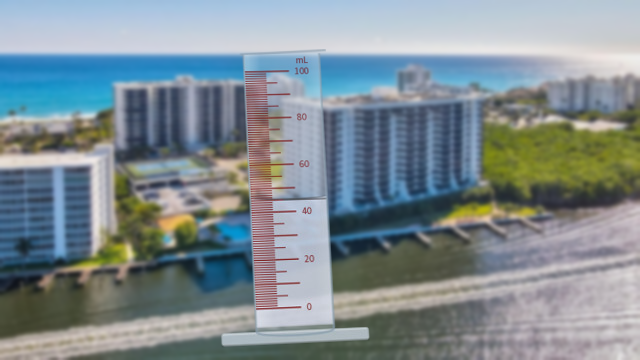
45 mL
